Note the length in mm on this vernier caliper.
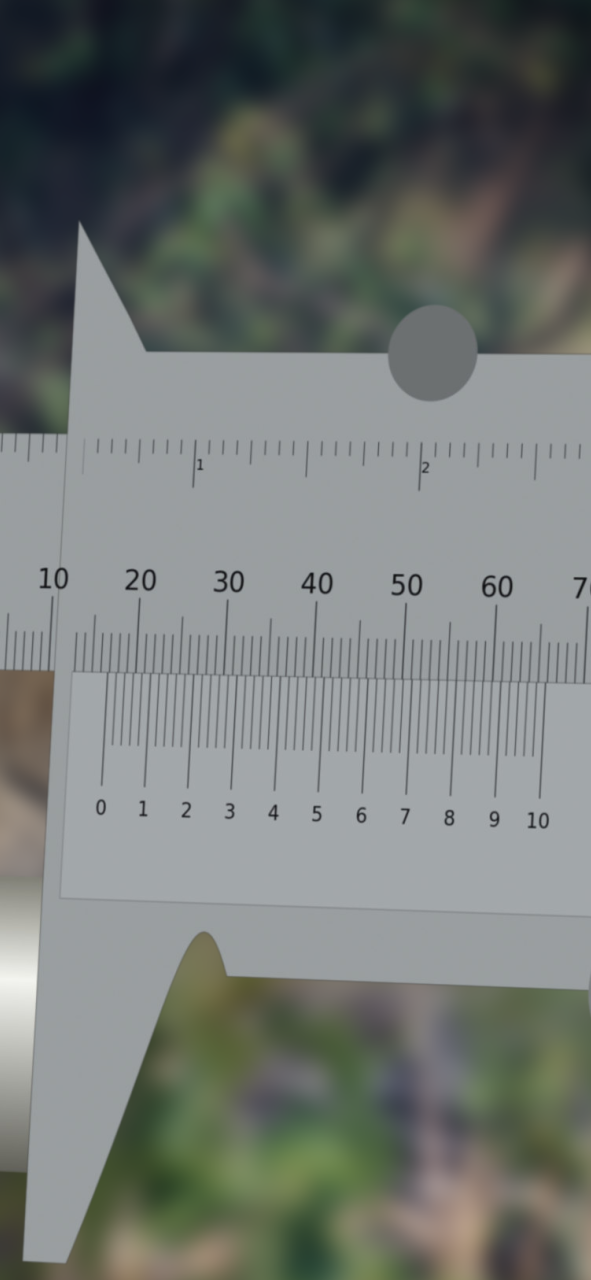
16.8 mm
